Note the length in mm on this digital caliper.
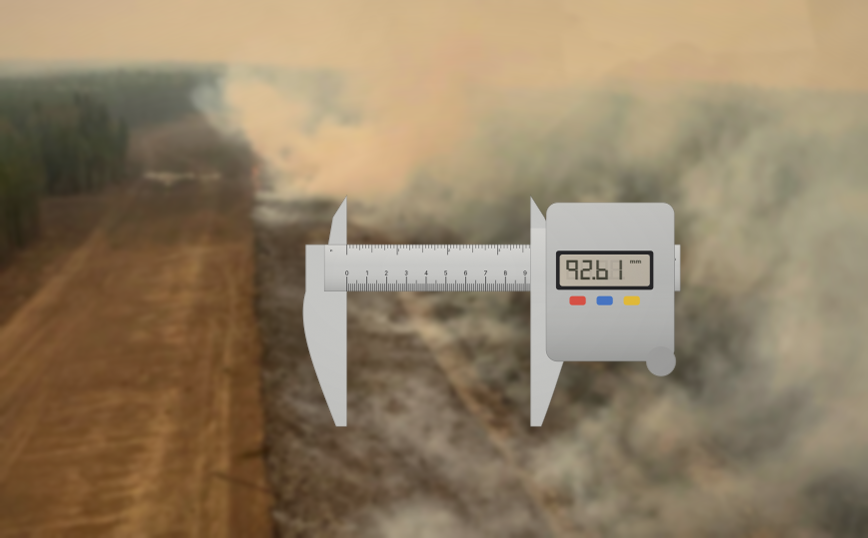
92.61 mm
